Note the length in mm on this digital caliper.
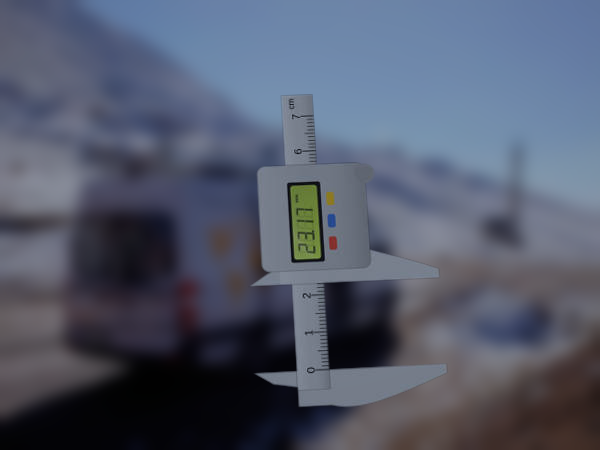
23.17 mm
